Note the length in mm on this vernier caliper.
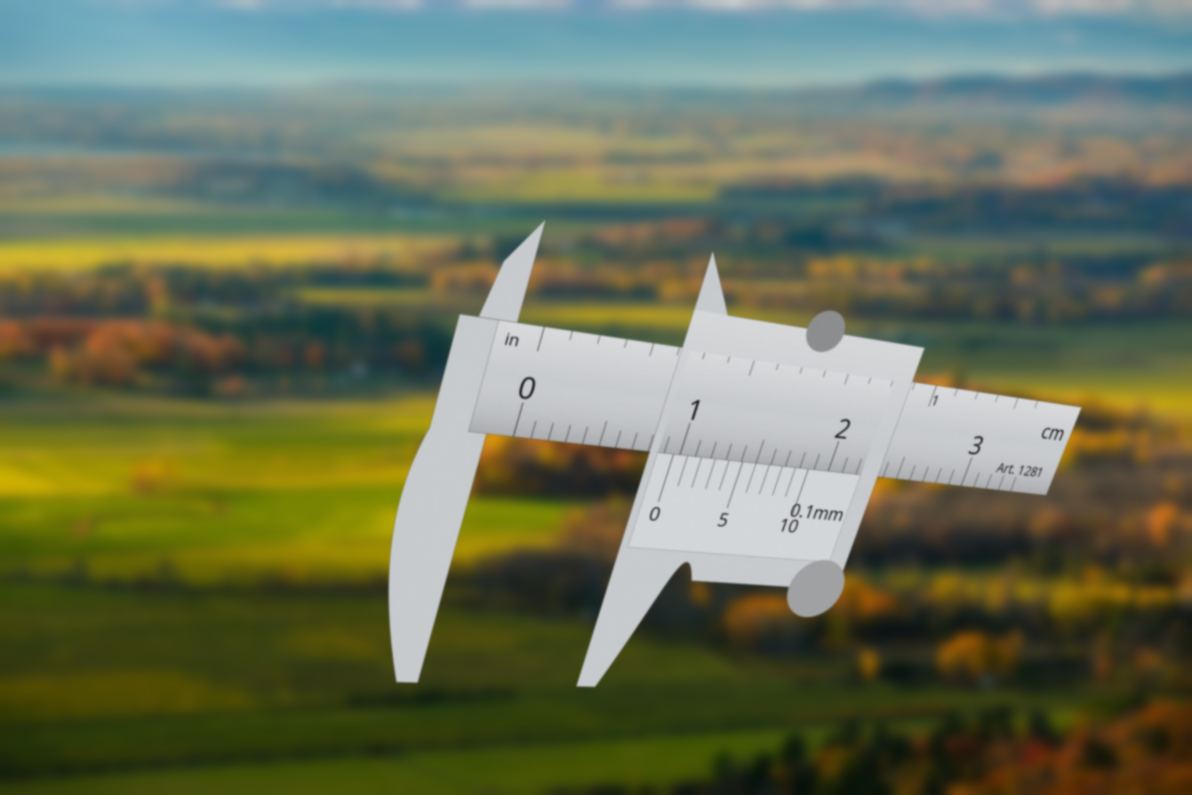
9.6 mm
